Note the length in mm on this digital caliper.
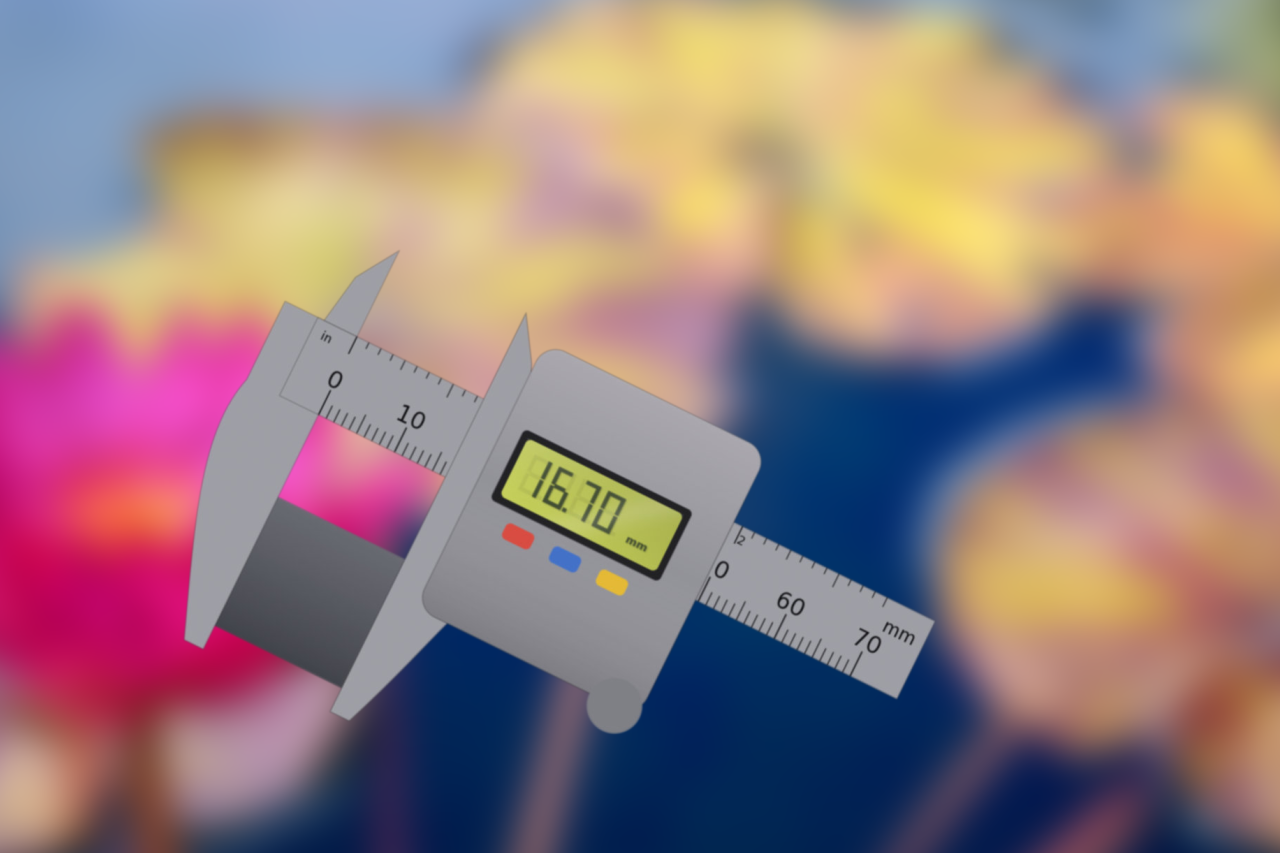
16.70 mm
